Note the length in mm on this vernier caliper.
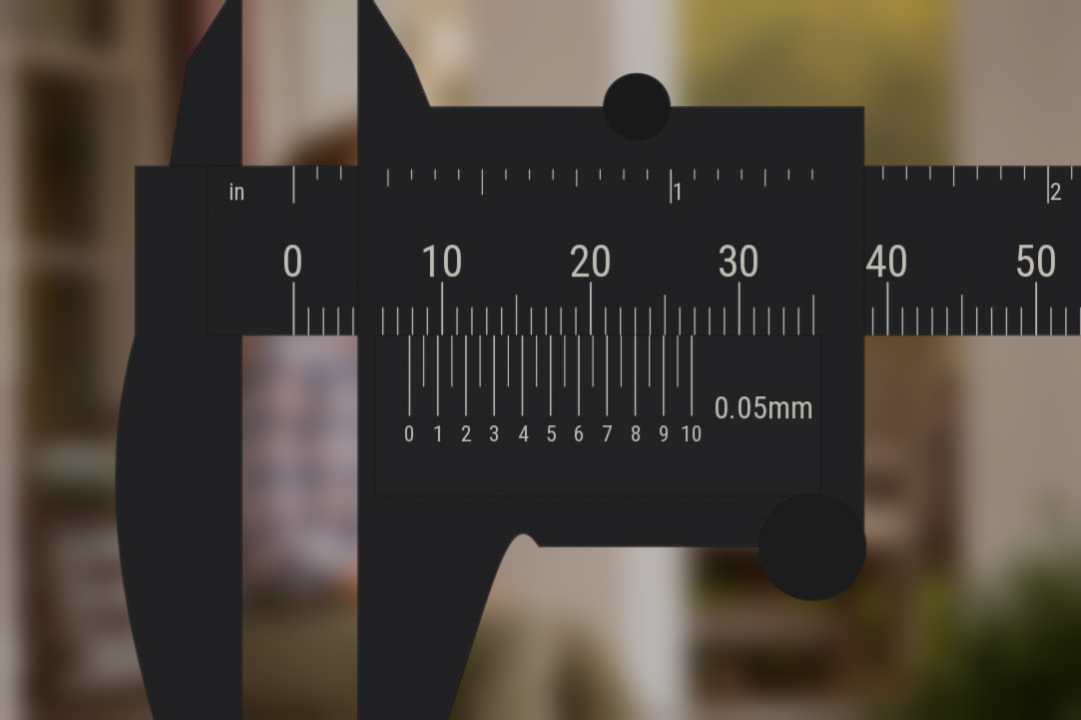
7.8 mm
